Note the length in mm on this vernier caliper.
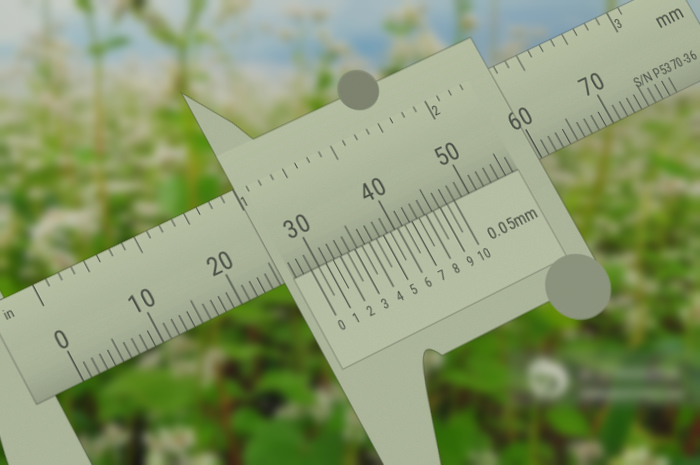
29.0 mm
